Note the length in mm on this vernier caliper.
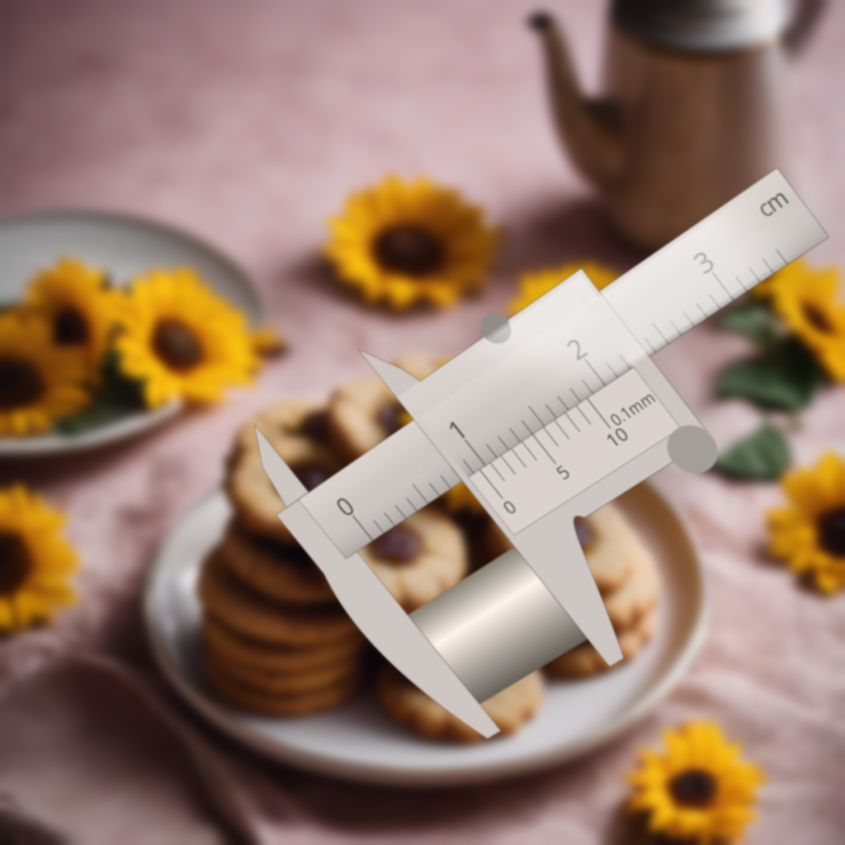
9.5 mm
